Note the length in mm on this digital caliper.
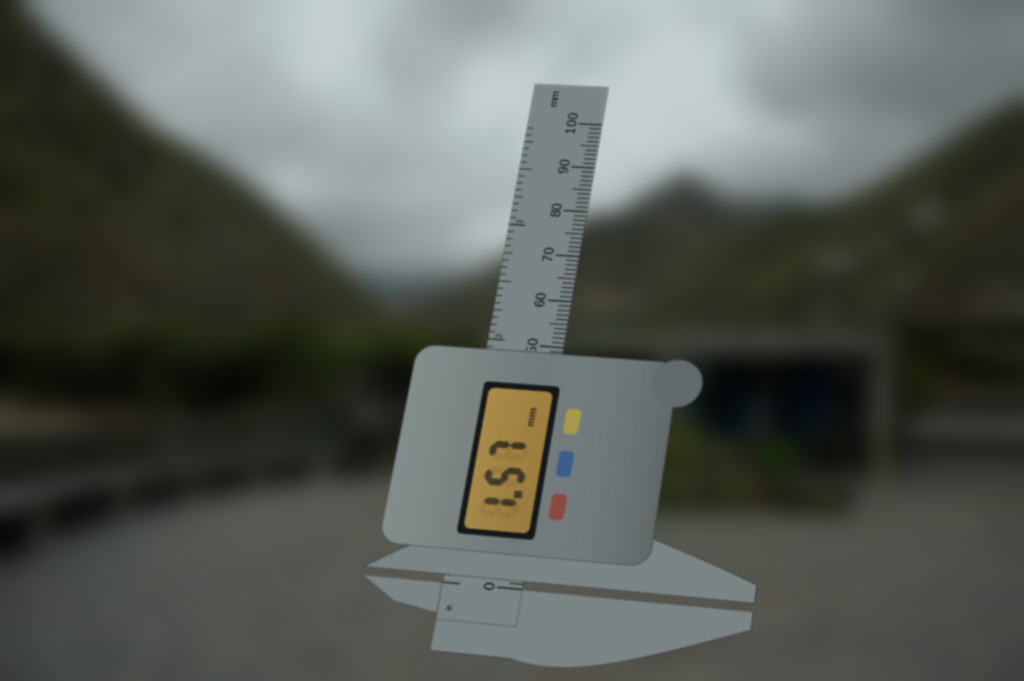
1.57 mm
